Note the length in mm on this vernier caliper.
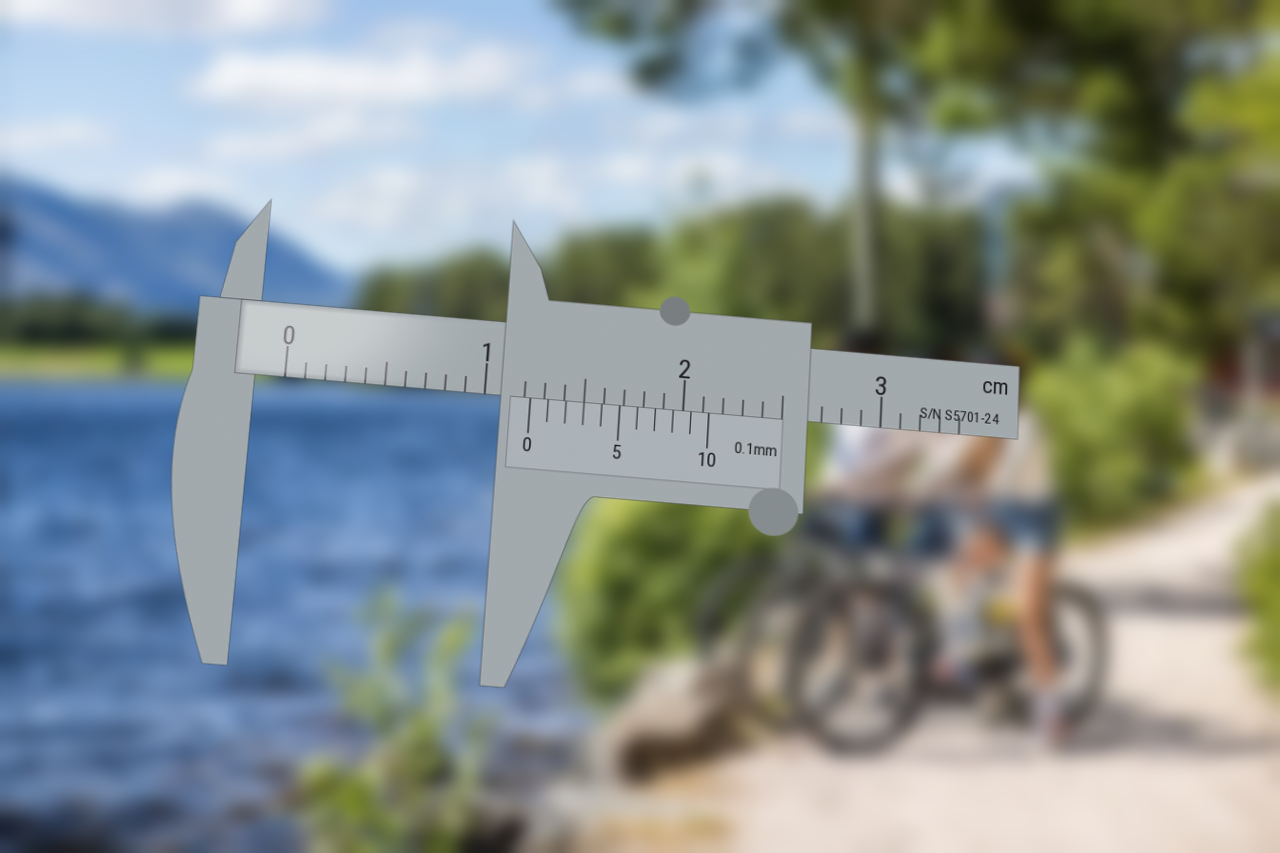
12.3 mm
